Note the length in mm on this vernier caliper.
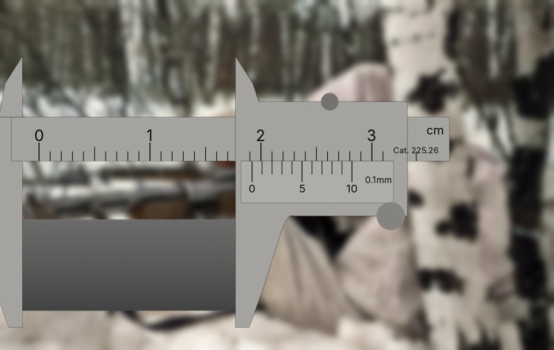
19.2 mm
